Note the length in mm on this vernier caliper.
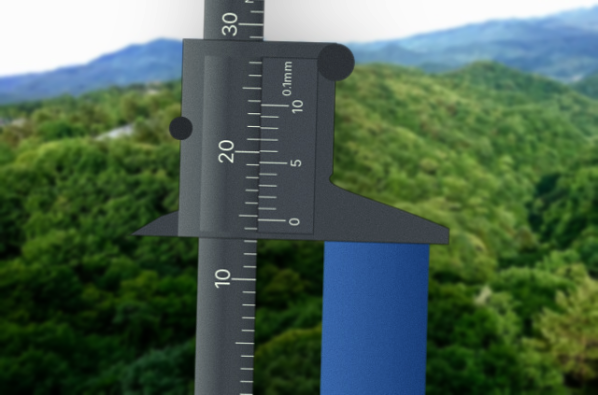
14.7 mm
